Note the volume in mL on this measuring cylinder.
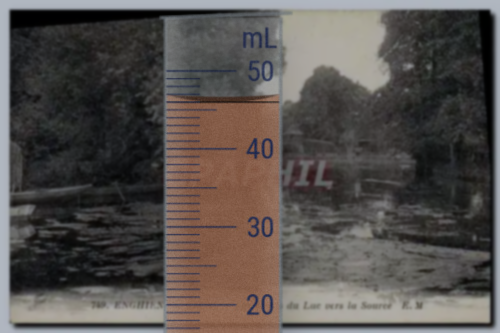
46 mL
